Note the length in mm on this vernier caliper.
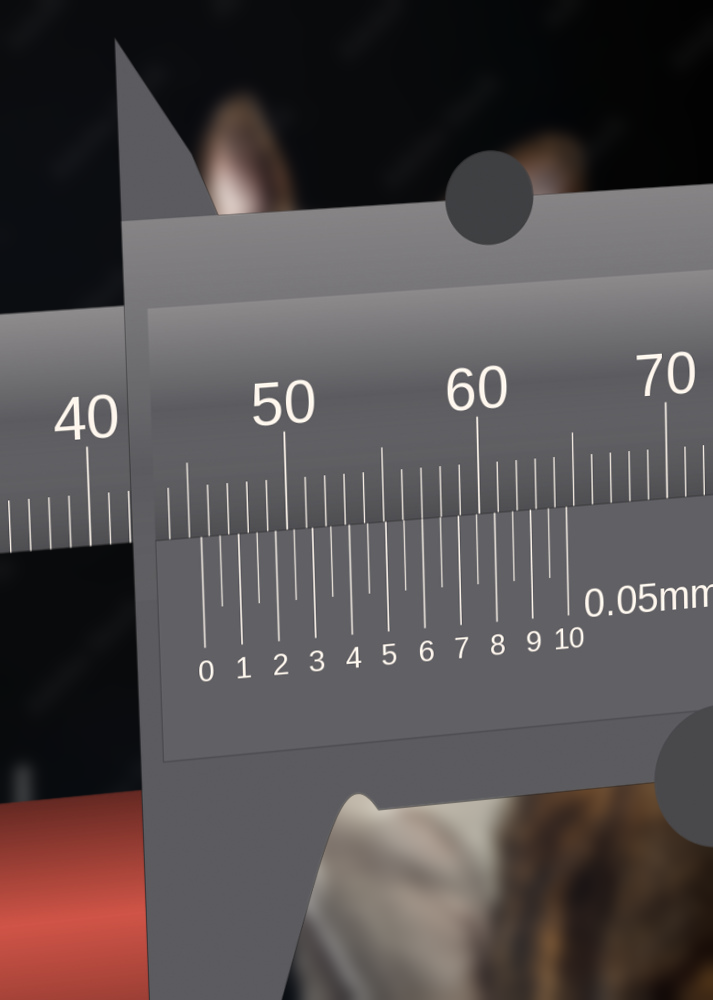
45.6 mm
